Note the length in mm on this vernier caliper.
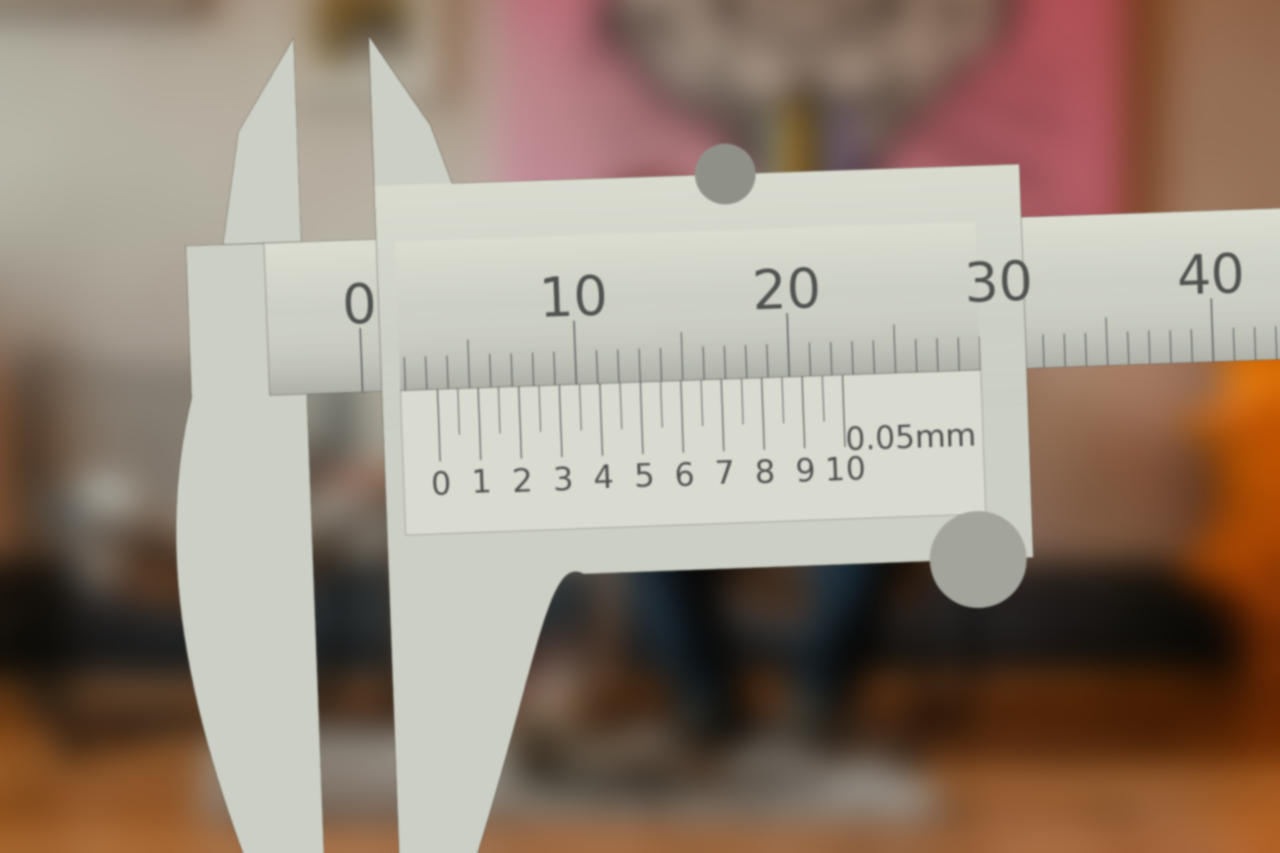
3.5 mm
